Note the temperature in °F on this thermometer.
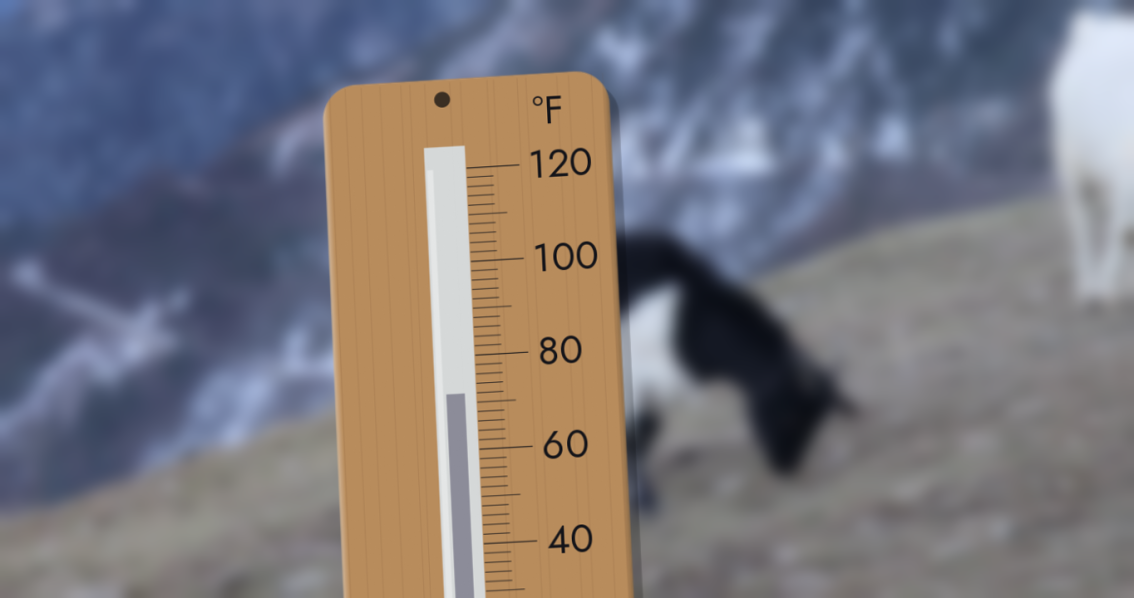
72 °F
